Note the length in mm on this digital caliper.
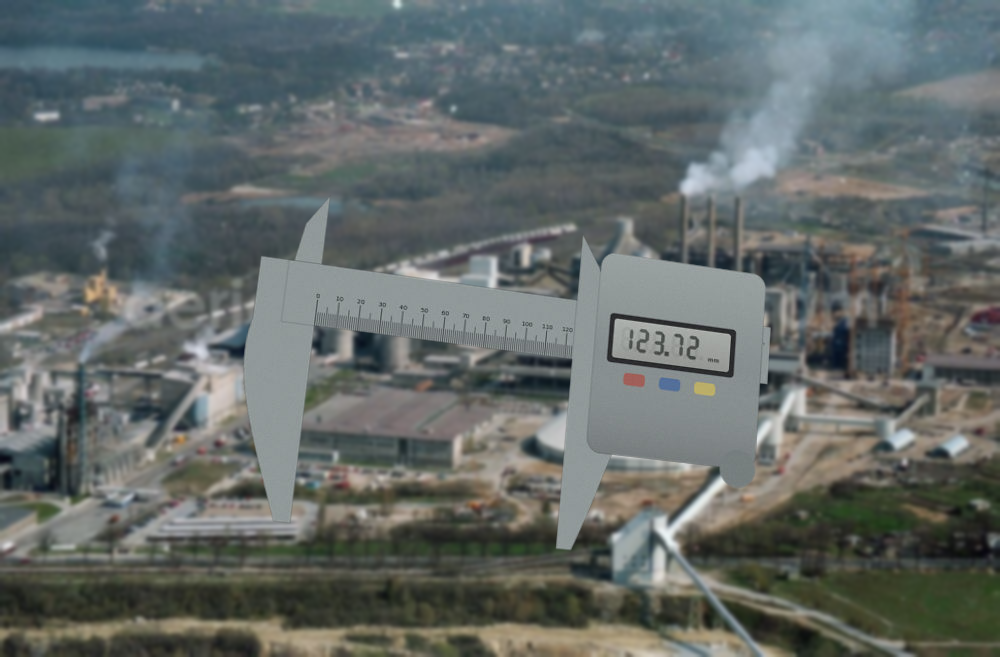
123.72 mm
